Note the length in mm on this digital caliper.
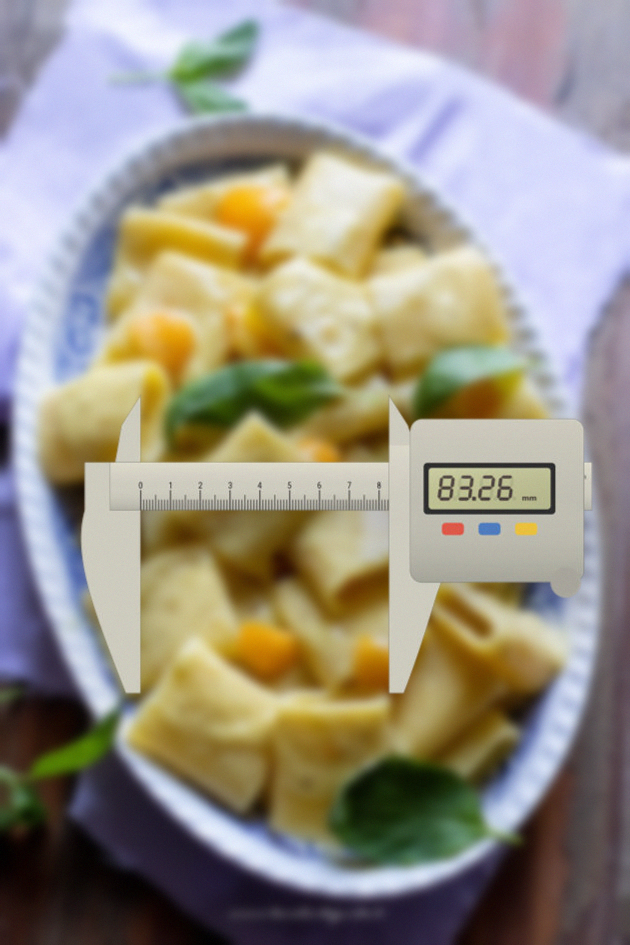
83.26 mm
